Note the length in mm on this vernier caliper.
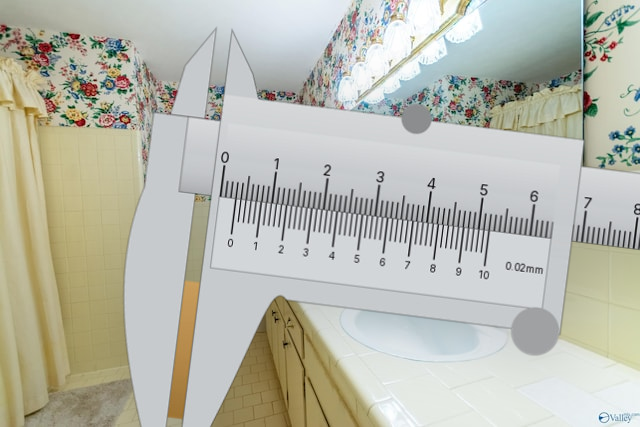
3.0 mm
